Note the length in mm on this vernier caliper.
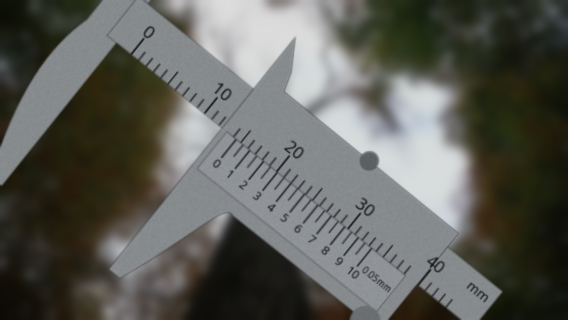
14.4 mm
